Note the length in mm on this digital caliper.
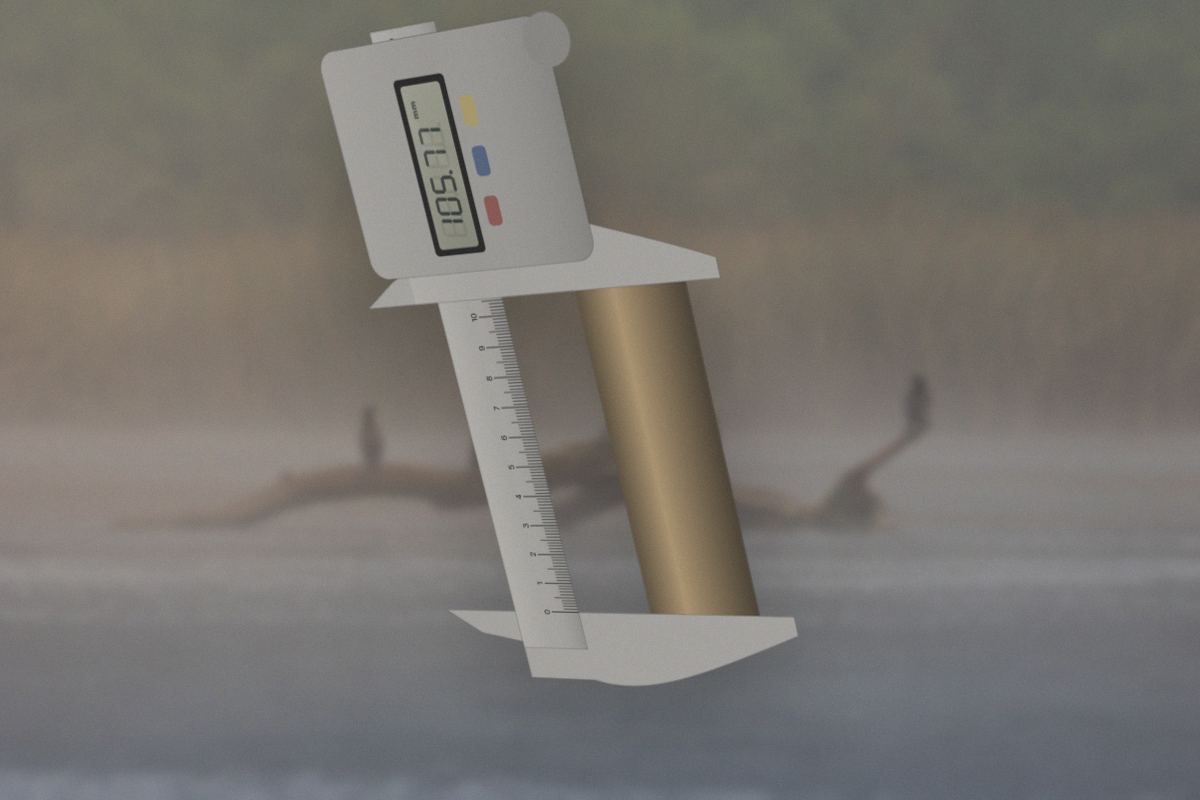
105.77 mm
